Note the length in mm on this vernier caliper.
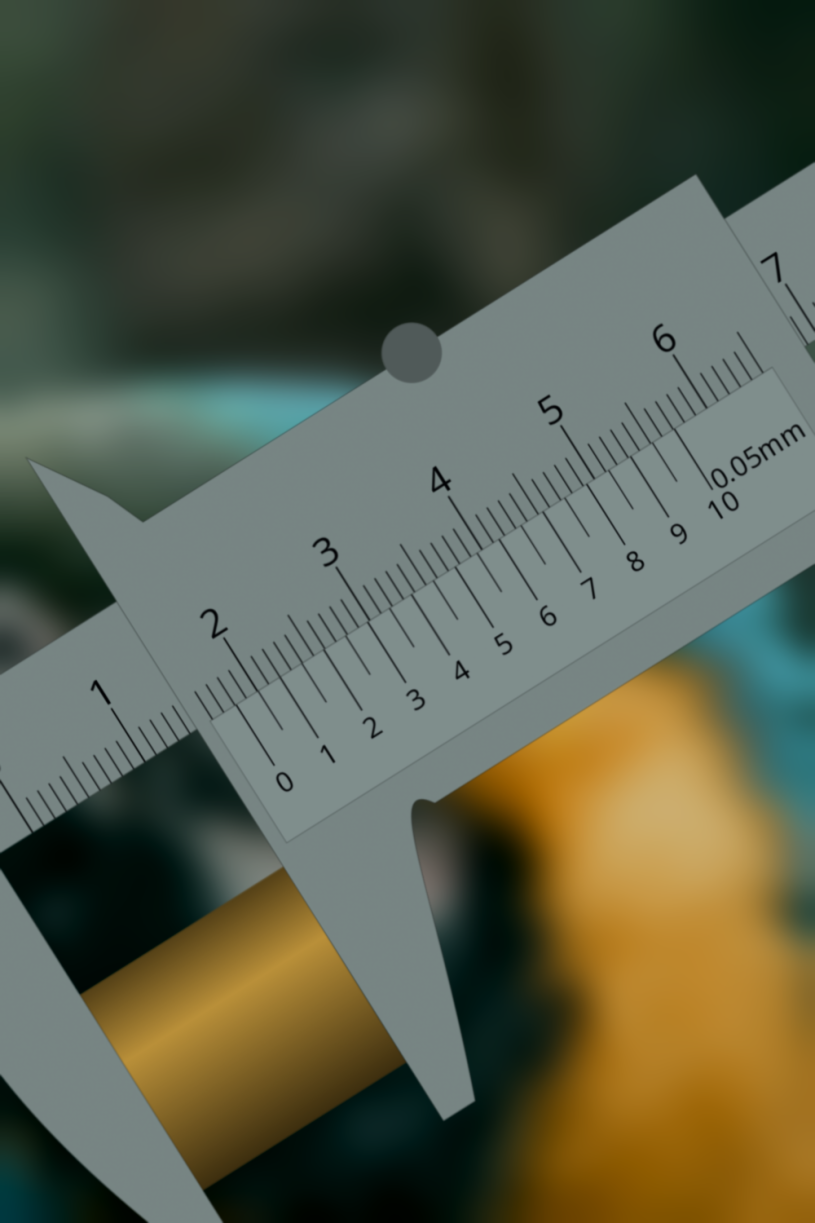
18.1 mm
